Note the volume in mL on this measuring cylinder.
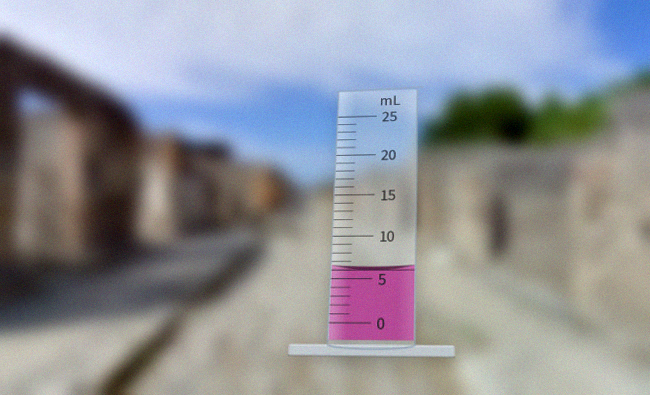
6 mL
